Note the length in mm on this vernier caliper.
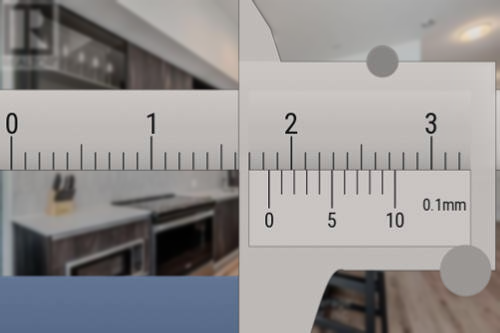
18.4 mm
